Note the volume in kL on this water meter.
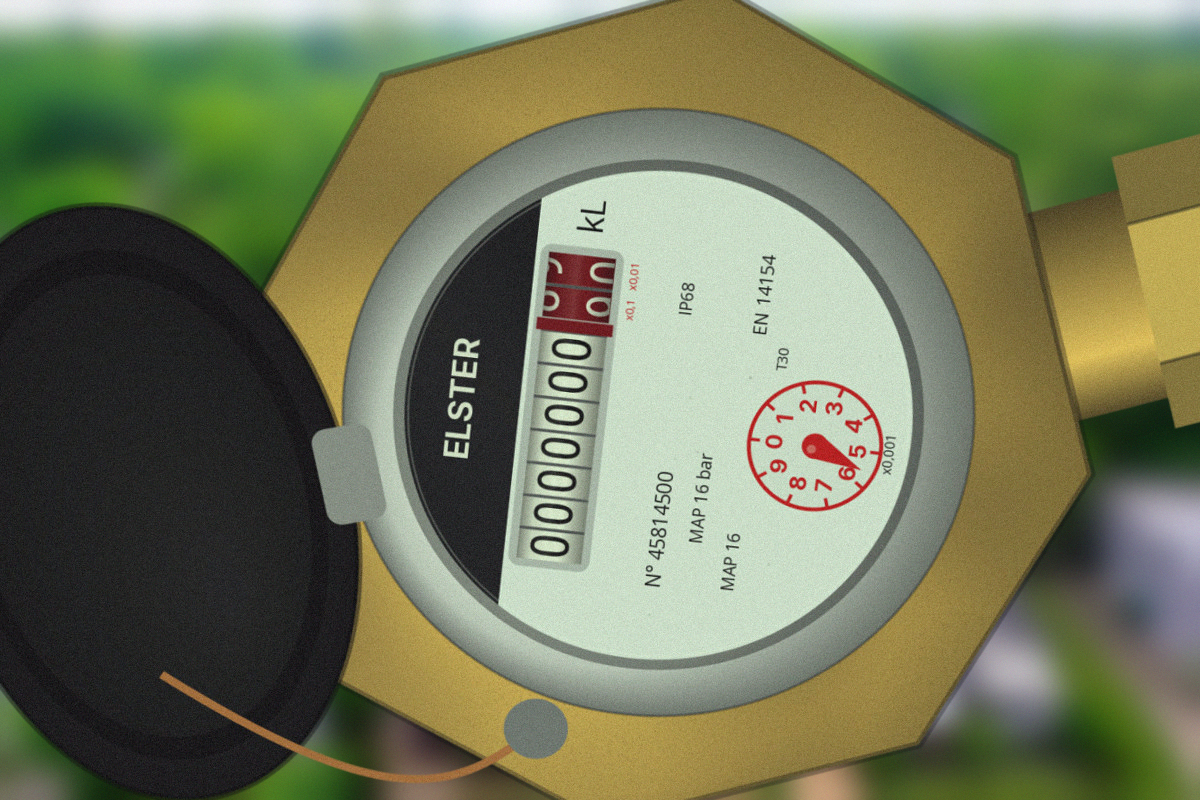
0.895 kL
